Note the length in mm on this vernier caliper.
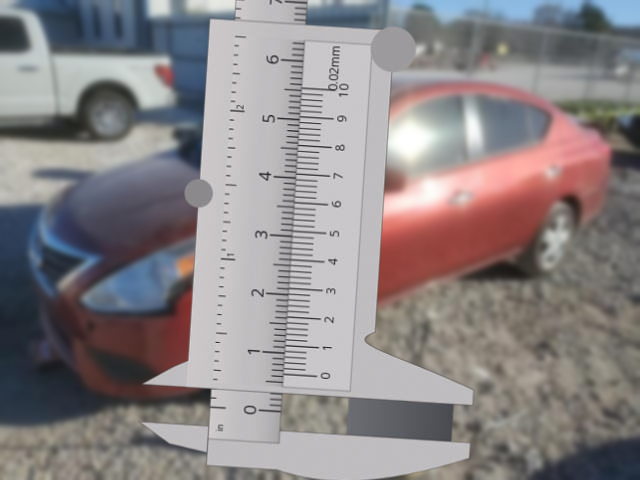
6.4 mm
